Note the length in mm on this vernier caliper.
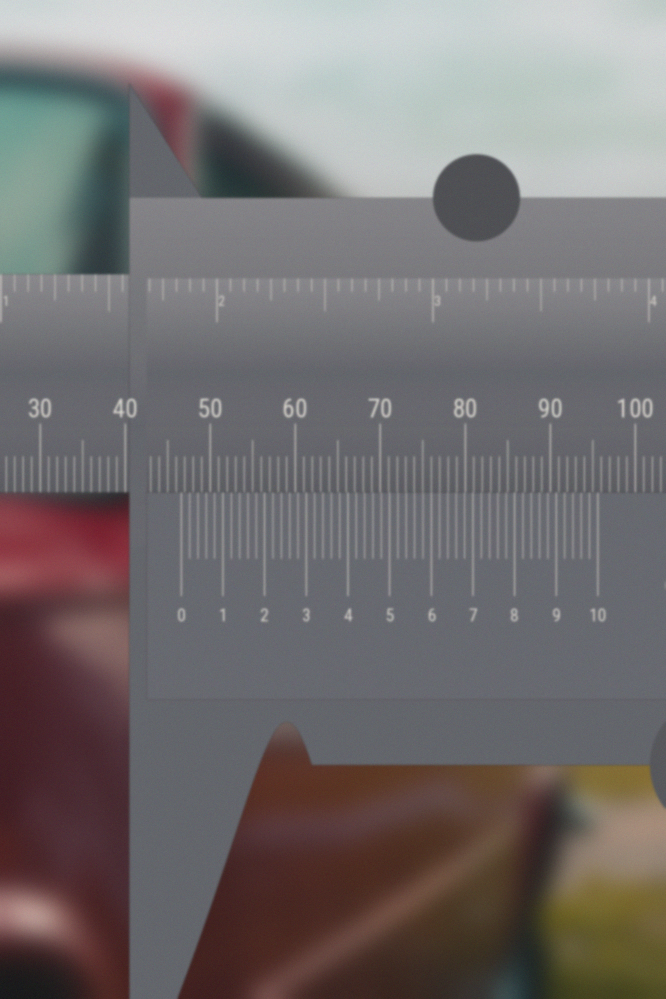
46.6 mm
